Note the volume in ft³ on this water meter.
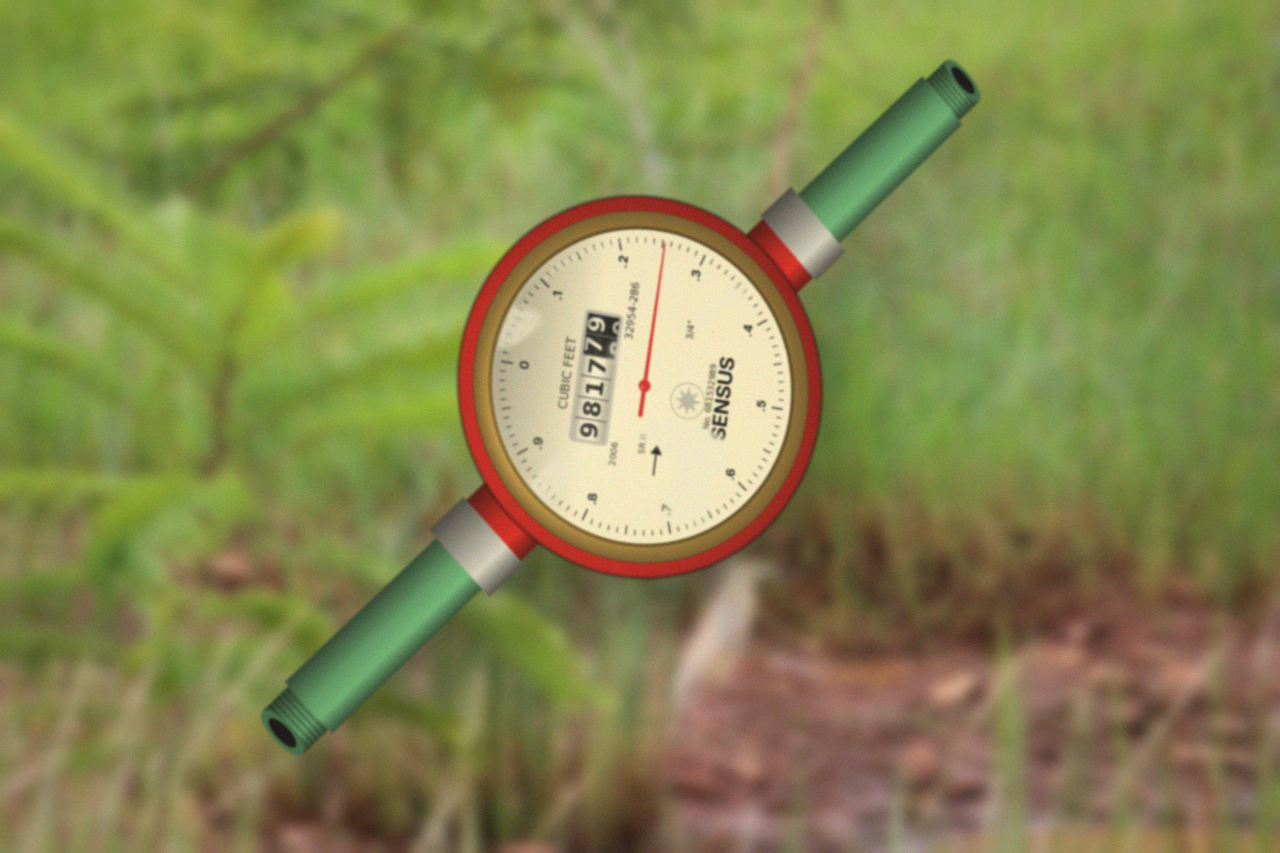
981779.25 ft³
